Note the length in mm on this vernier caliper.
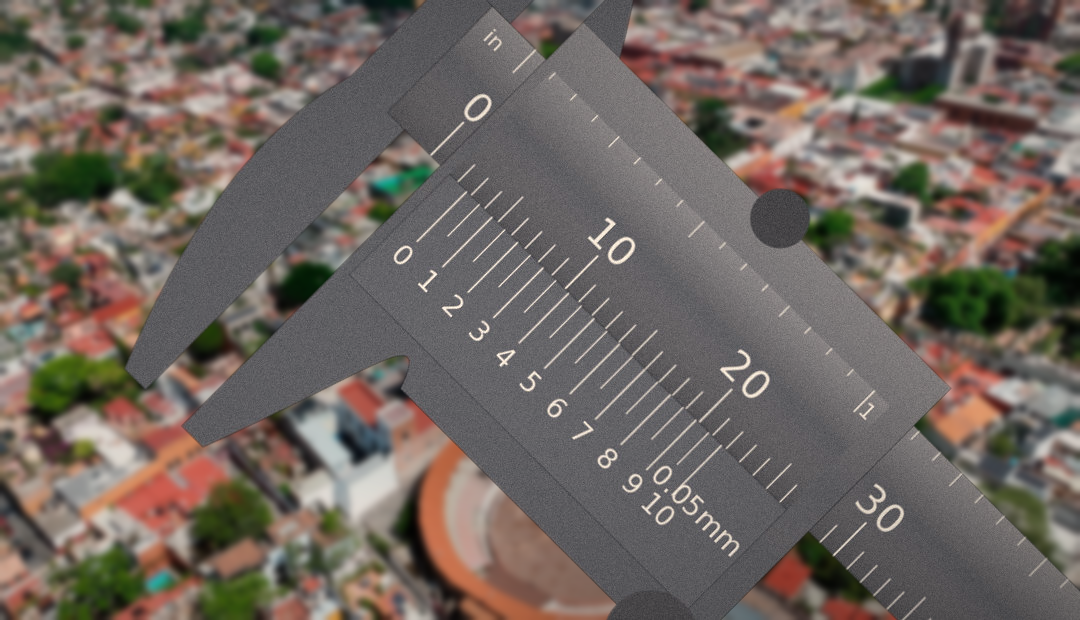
2.7 mm
